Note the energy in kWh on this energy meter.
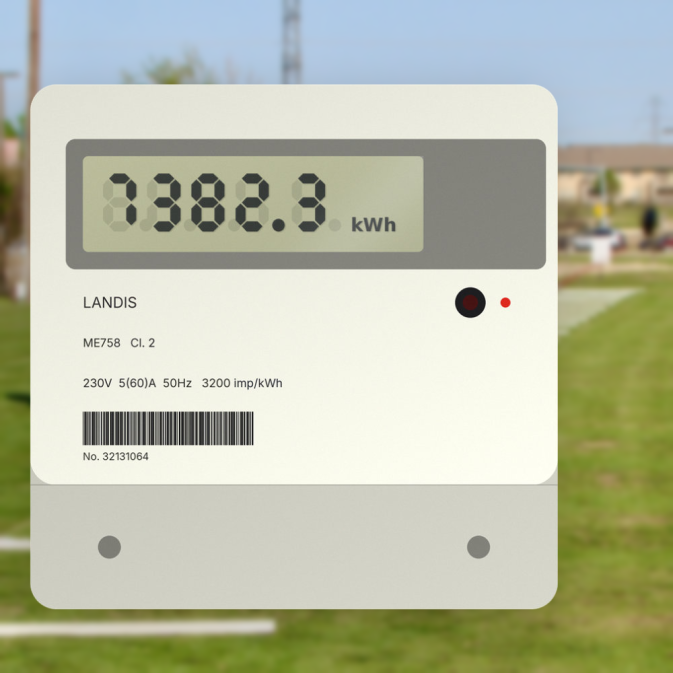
7382.3 kWh
